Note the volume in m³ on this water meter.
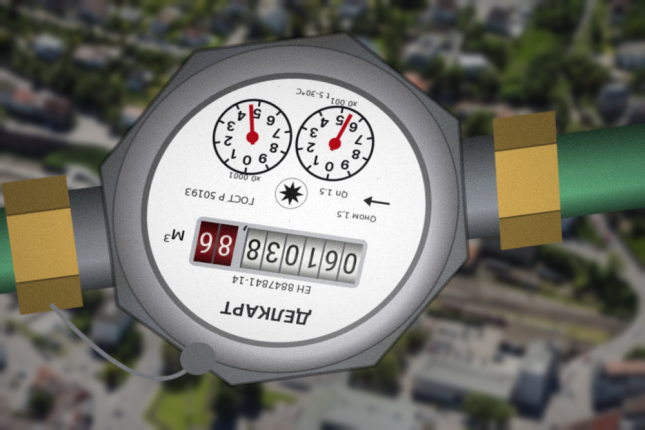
61038.8654 m³
